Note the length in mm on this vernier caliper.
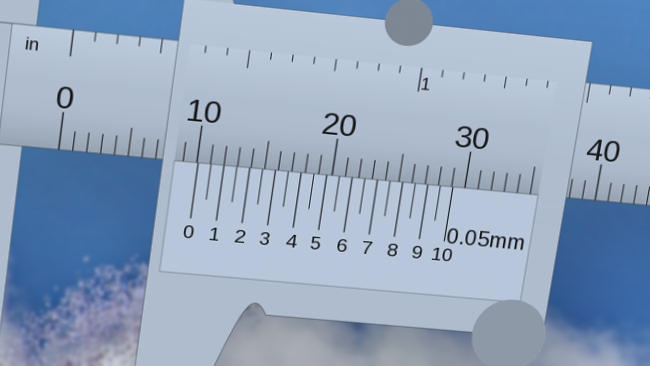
10.1 mm
